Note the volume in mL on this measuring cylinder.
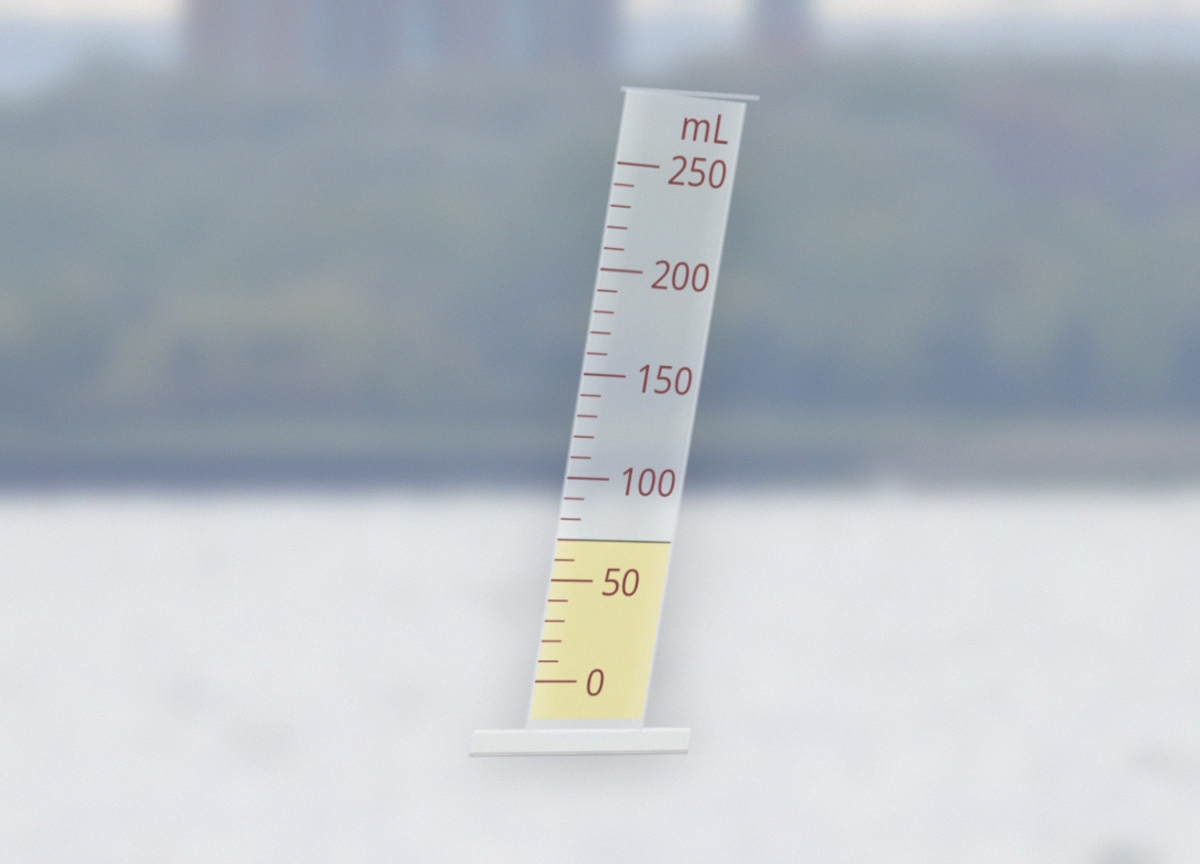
70 mL
